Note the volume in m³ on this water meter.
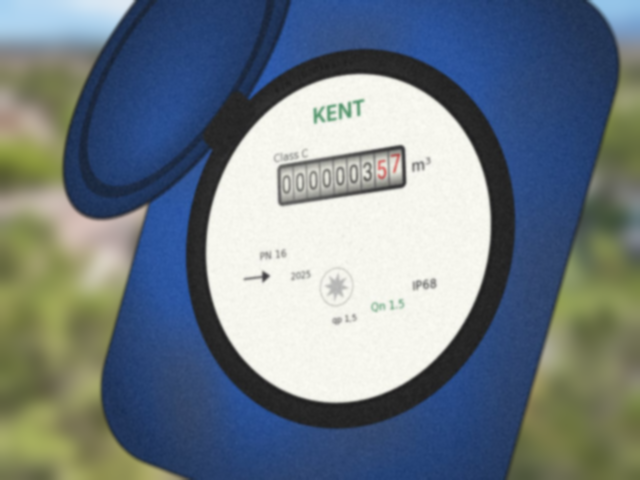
3.57 m³
